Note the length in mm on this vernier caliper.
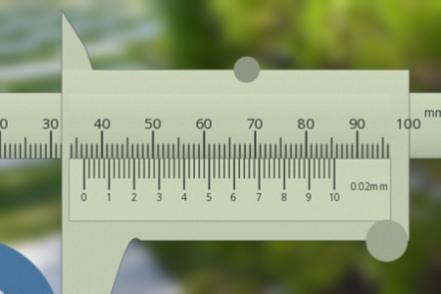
36.5 mm
